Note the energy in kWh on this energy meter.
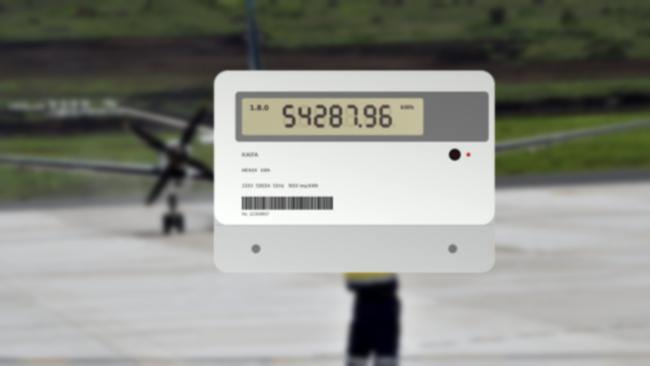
54287.96 kWh
